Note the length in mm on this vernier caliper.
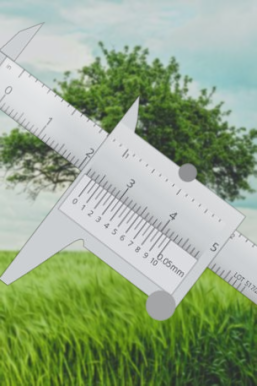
23.4 mm
